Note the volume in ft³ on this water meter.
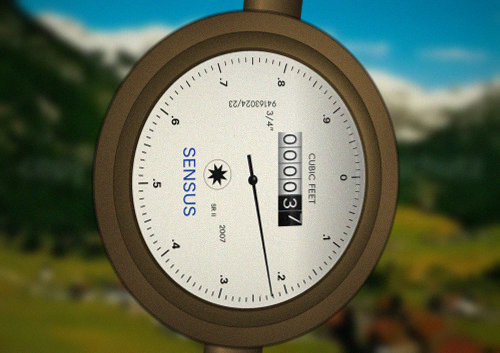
37.22 ft³
